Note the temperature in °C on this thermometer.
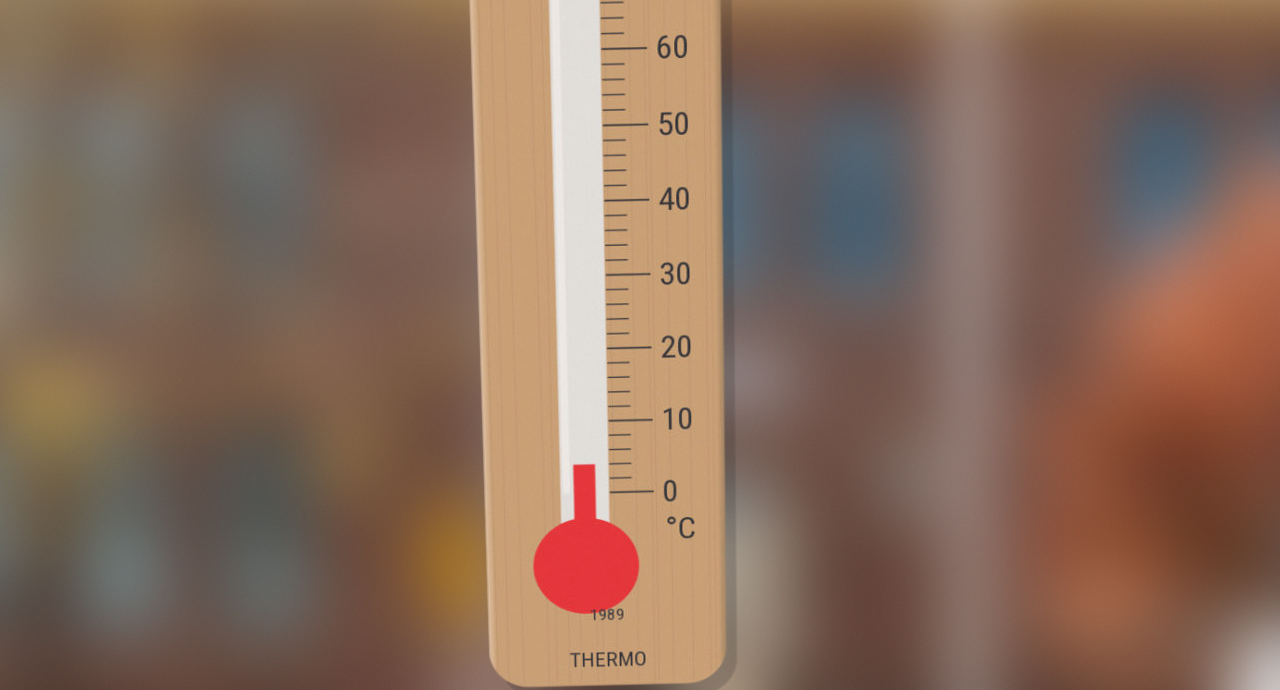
4 °C
